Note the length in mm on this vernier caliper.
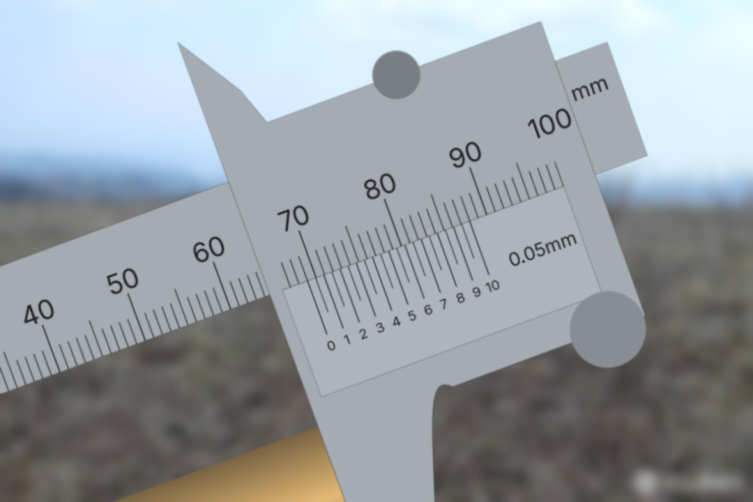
69.0 mm
